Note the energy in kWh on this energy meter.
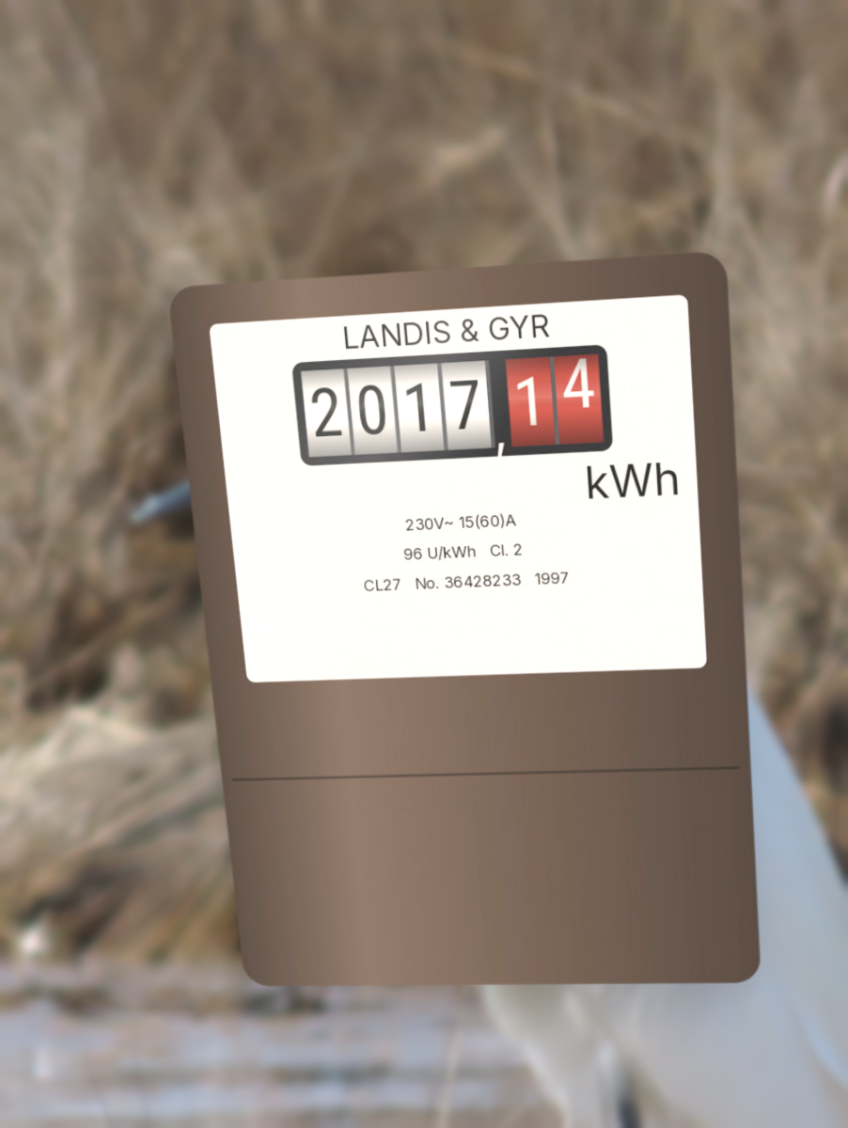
2017.14 kWh
